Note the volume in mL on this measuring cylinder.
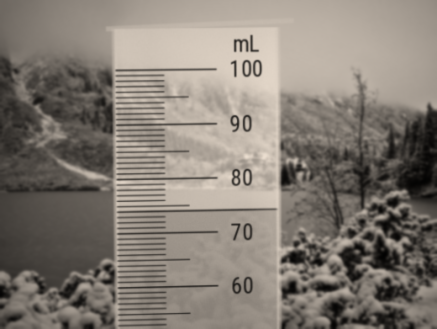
74 mL
